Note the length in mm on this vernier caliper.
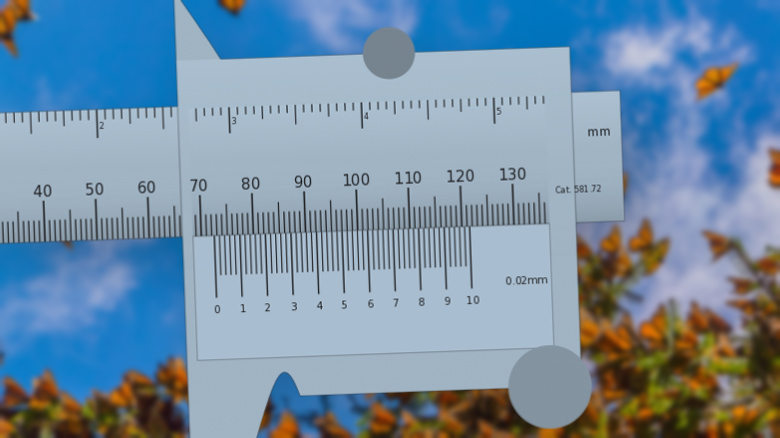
72.5 mm
